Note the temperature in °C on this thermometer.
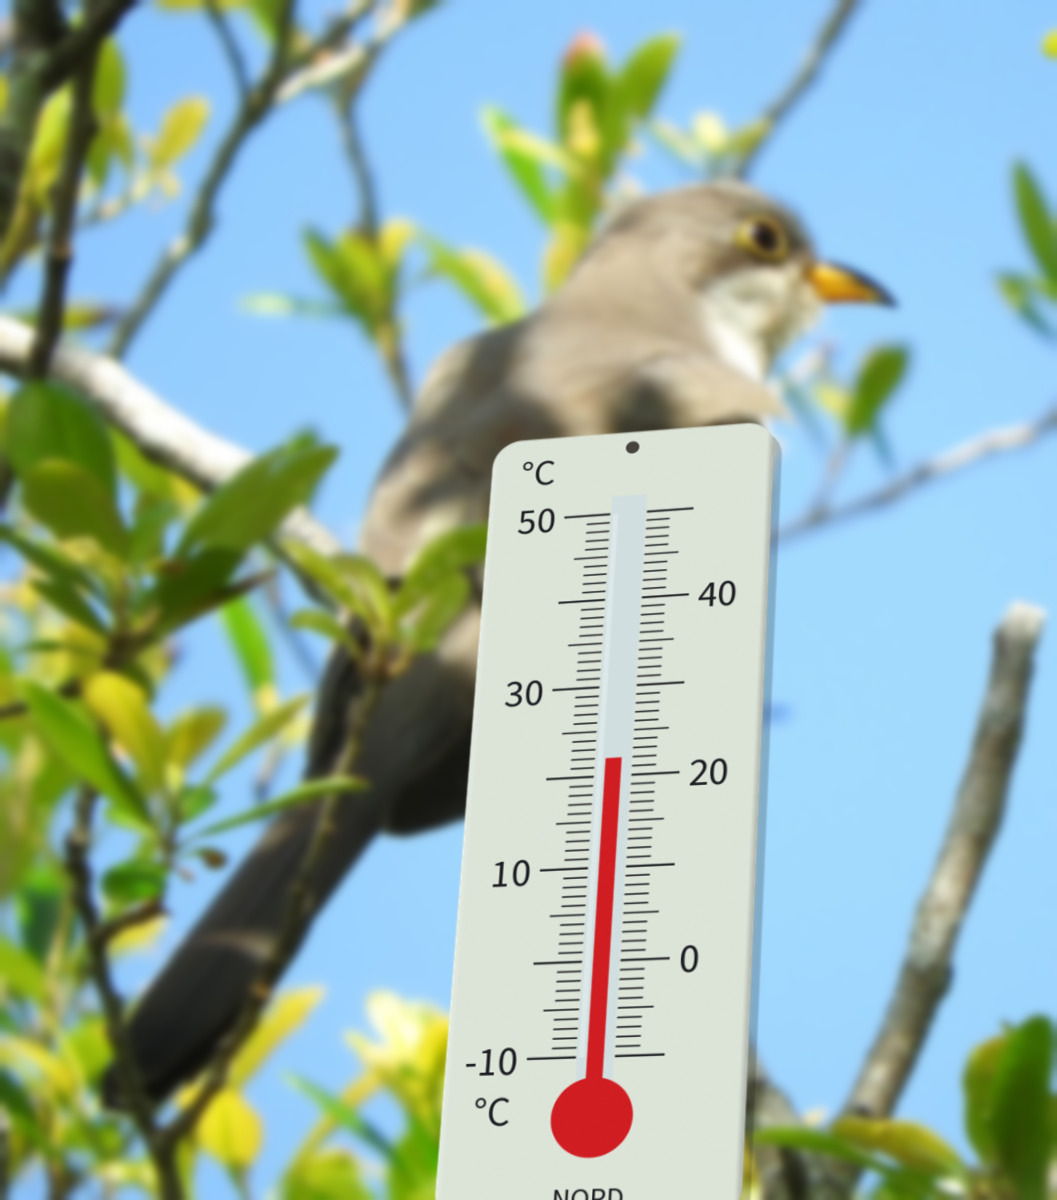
22 °C
